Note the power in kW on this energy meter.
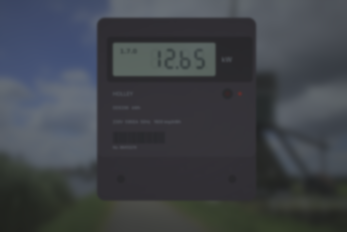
12.65 kW
